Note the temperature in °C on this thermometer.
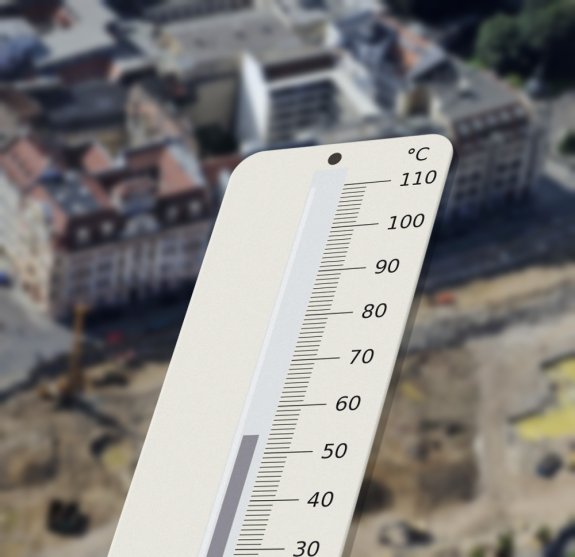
54 °C
